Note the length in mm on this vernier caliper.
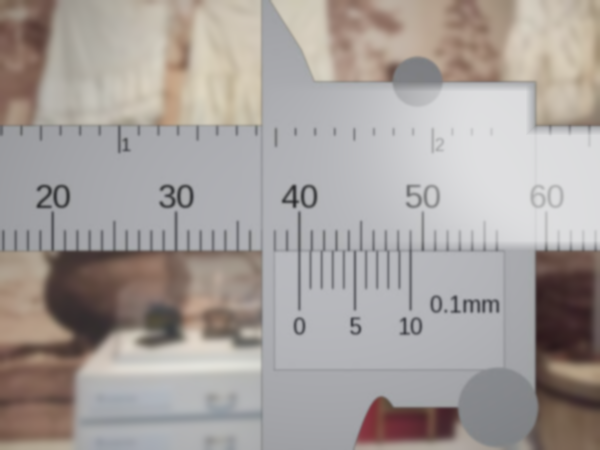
40.0 mm
